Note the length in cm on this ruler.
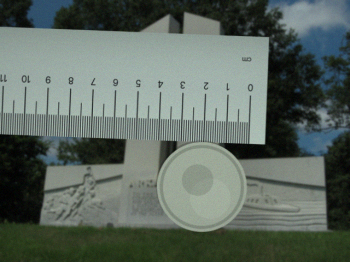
4 cm
